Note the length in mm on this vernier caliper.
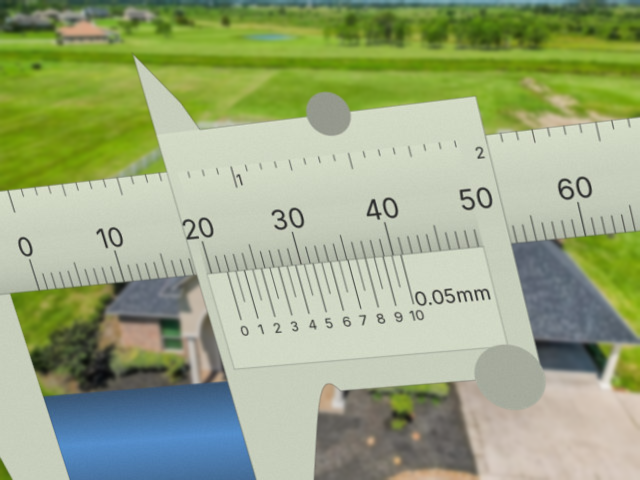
21.8 mm
